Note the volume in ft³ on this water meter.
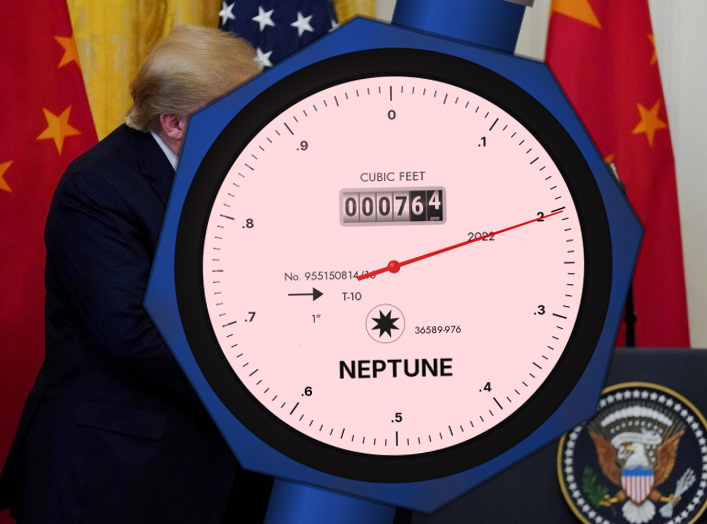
764.20 ft³
